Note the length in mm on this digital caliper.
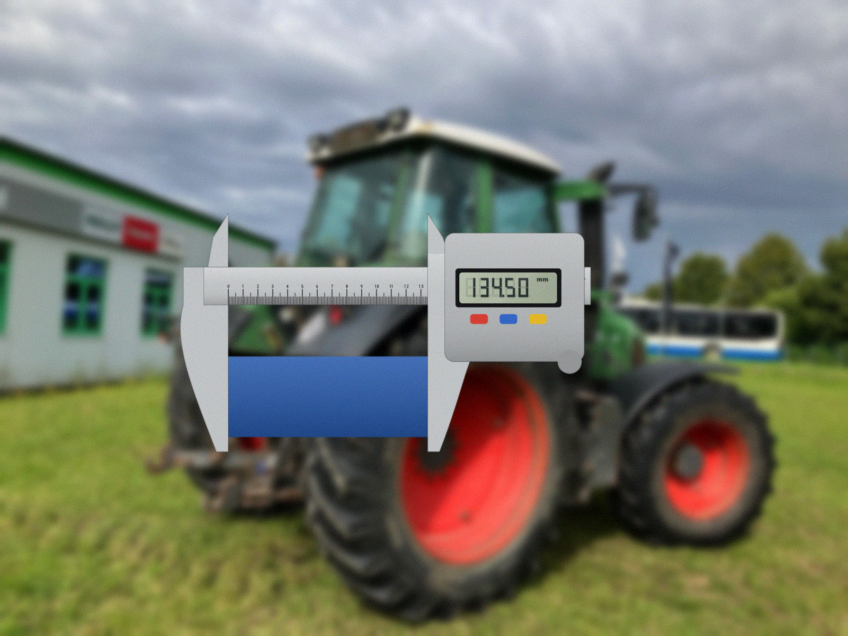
134.50 mm
